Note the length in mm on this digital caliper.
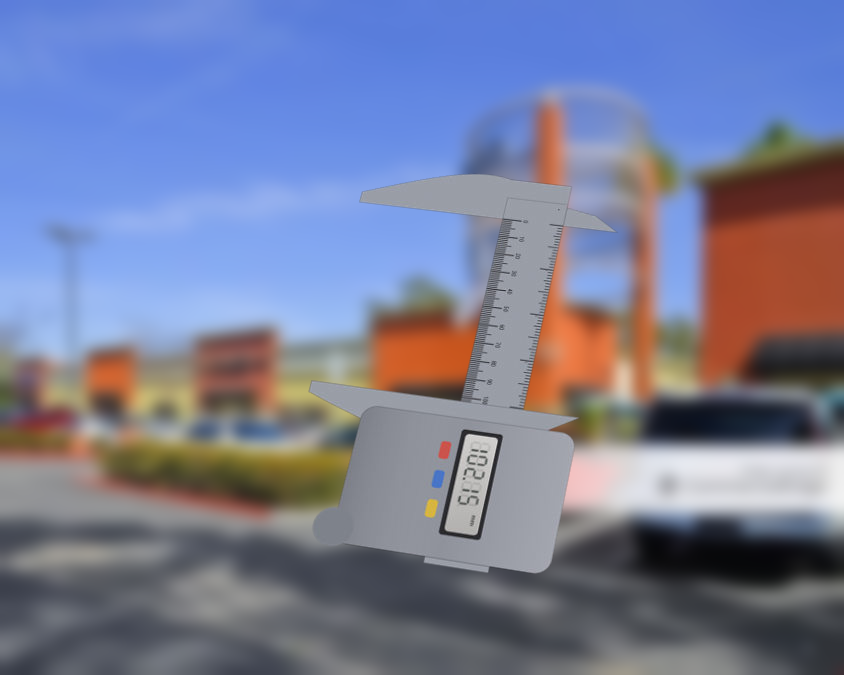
102.15 mm
